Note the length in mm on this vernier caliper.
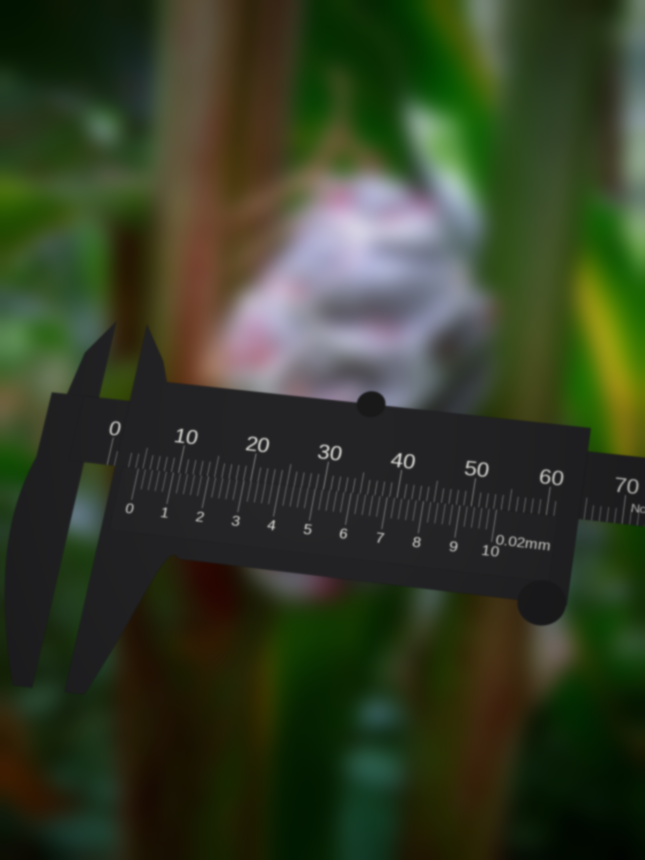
4.4 mm
